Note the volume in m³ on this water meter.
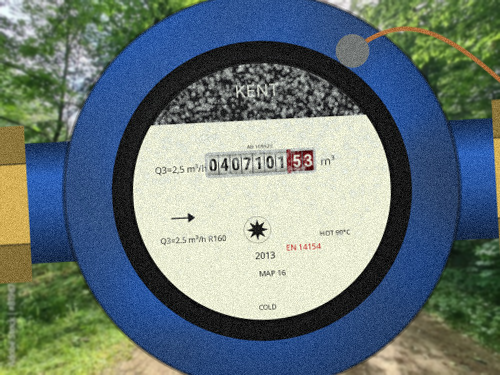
407101.53 m³
